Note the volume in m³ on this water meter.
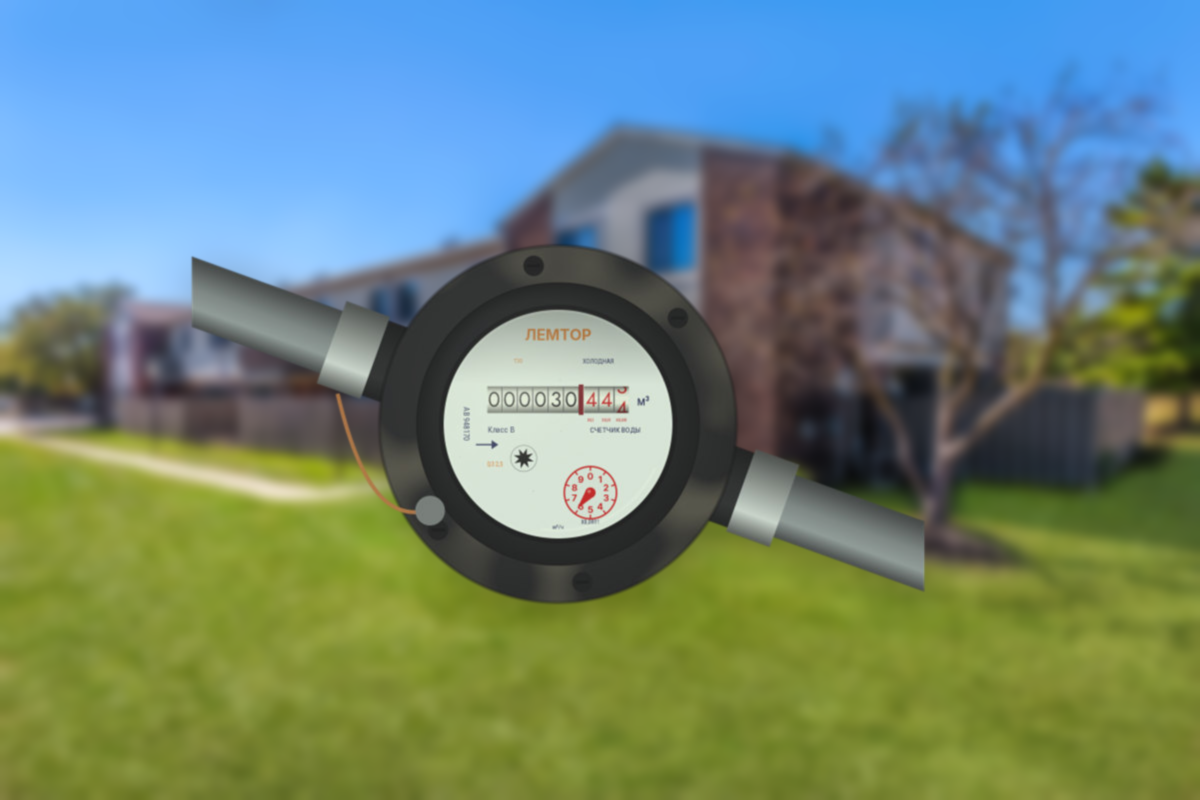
30.4436 m³
